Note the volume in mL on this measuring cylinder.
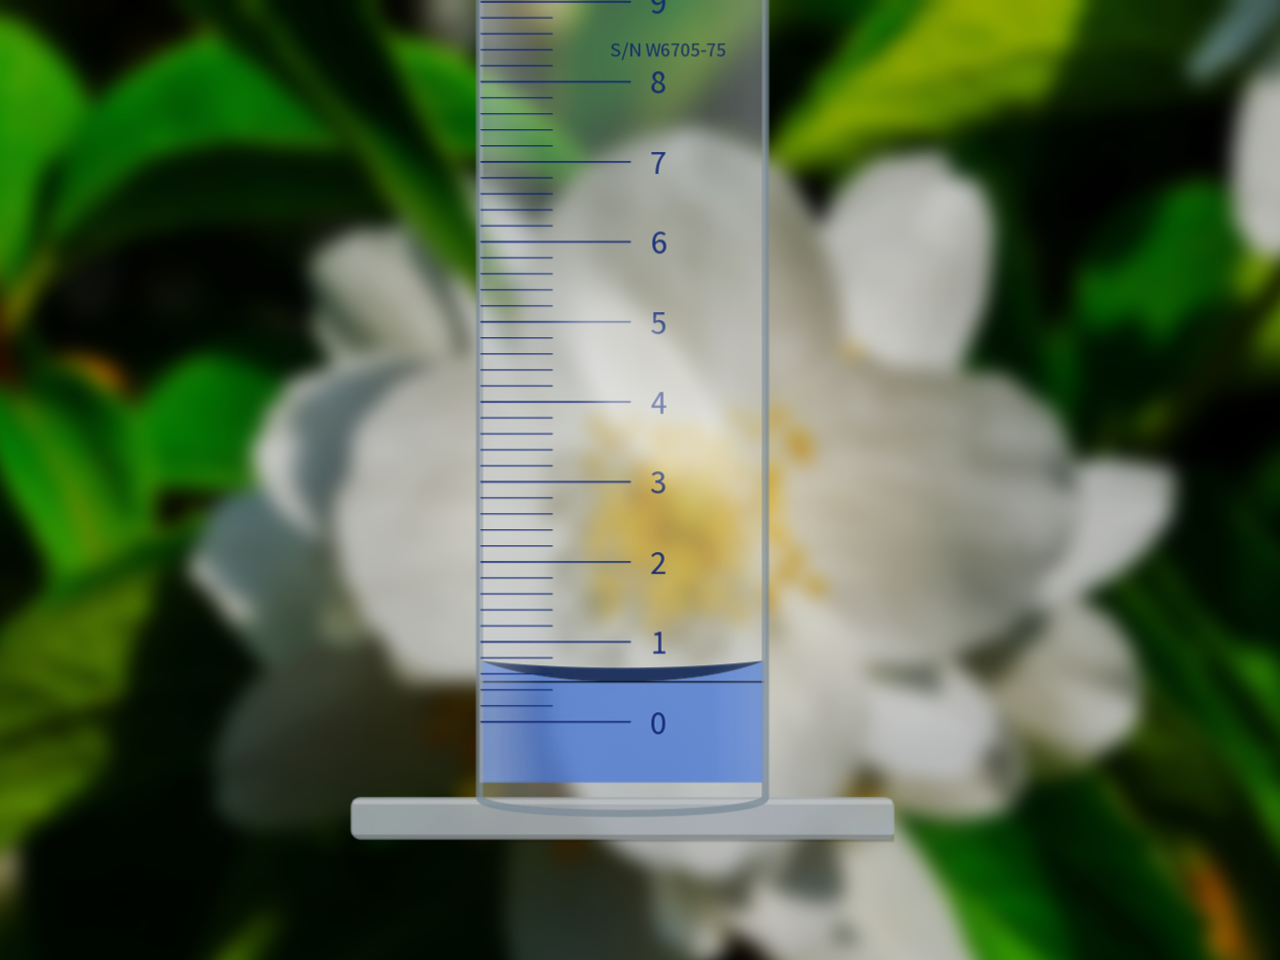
0.5 mL
